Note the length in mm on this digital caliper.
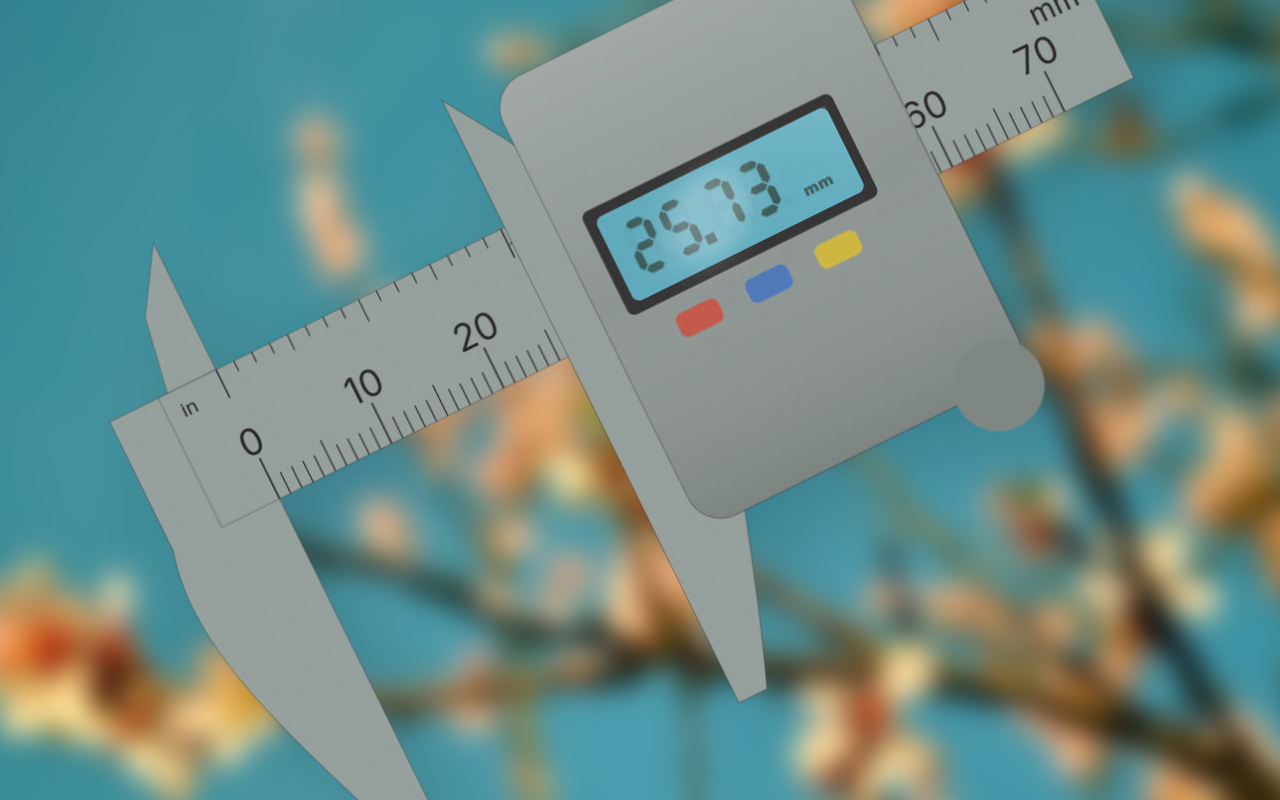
25.73 mm
